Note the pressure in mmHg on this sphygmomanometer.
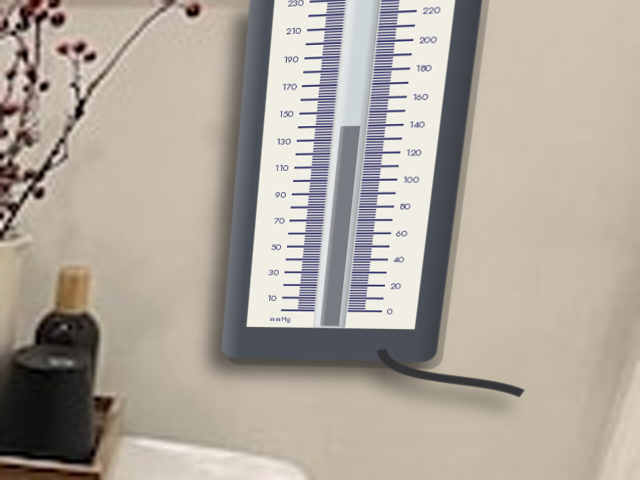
140 mmHg
